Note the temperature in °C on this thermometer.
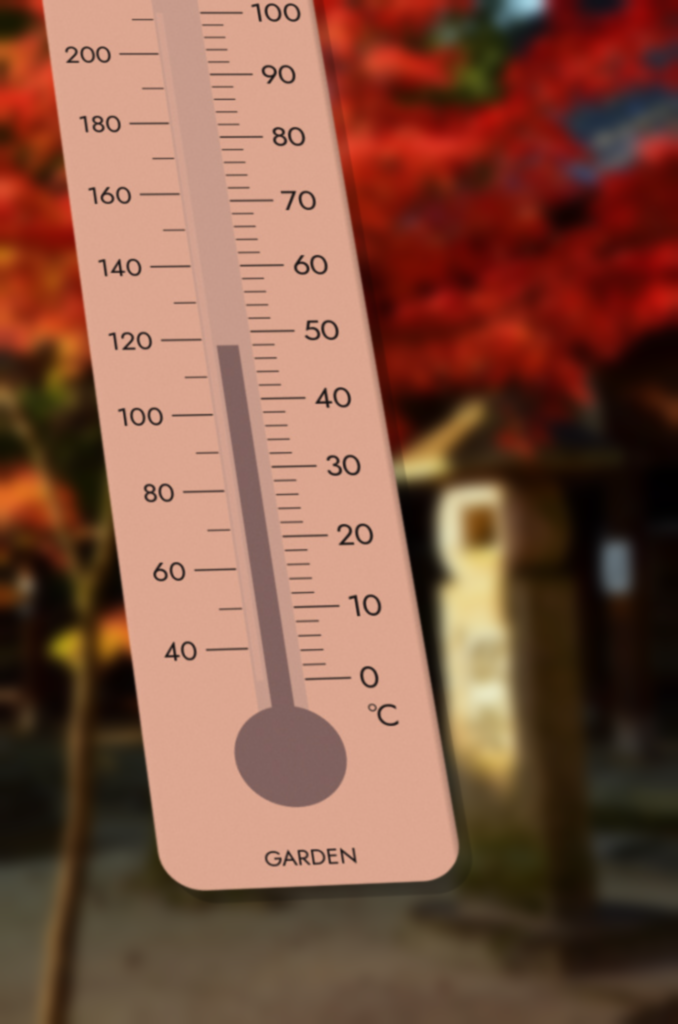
48 °C
